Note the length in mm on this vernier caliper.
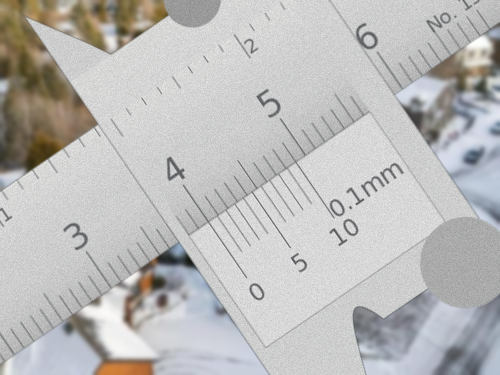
40.0 mm
